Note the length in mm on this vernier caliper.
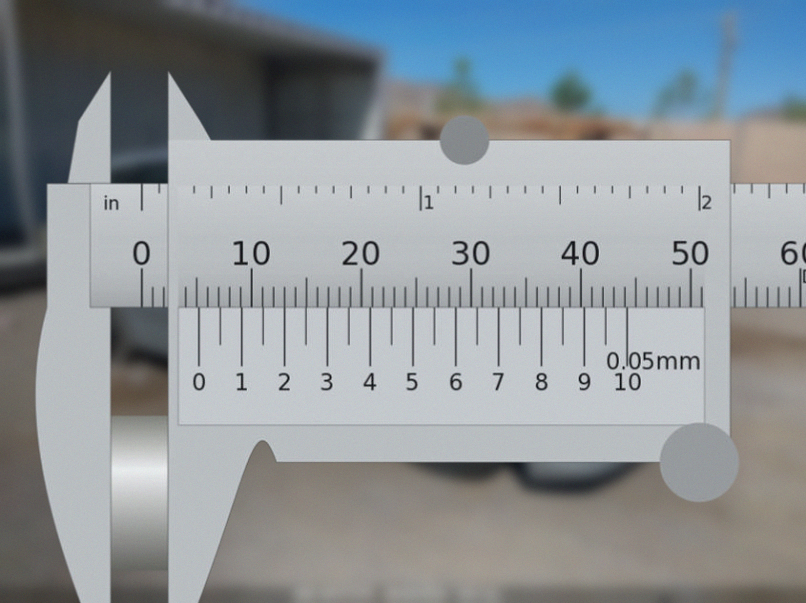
5.2 mm
